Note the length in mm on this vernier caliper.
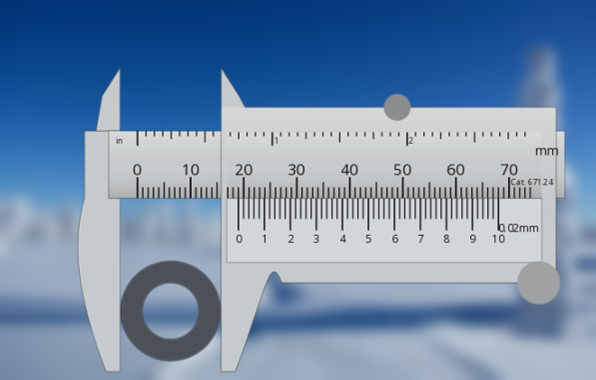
19.0 mm
